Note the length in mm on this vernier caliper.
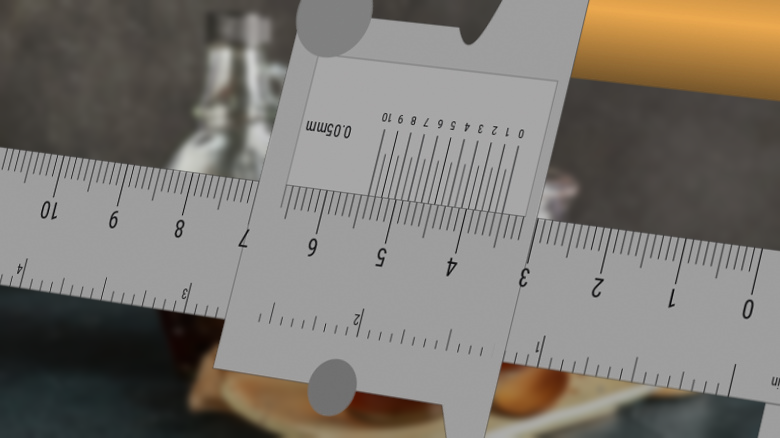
35.0 mm
